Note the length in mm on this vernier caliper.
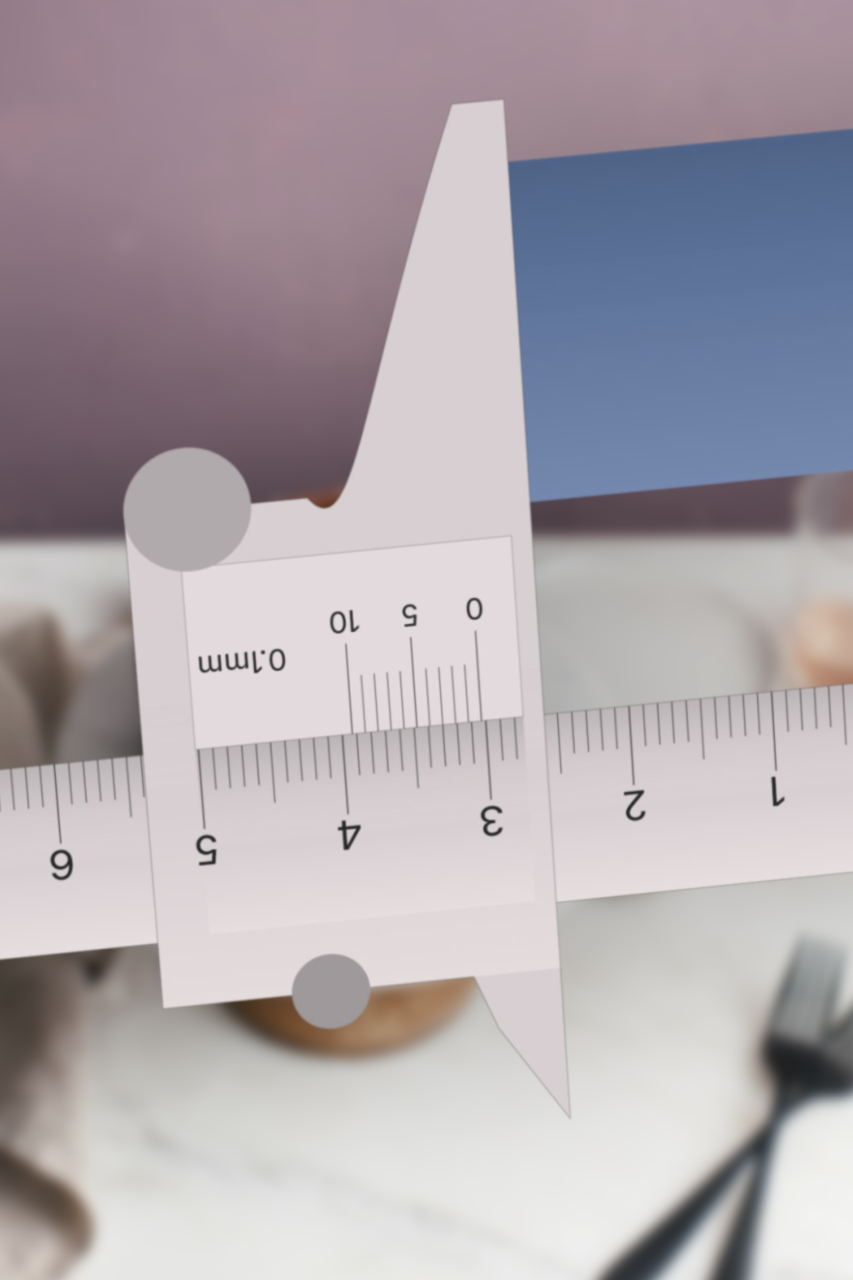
30.3 mm
